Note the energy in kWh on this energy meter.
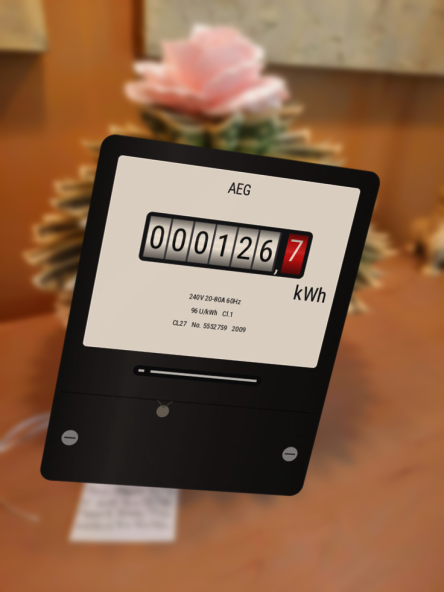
126.7 kWh
